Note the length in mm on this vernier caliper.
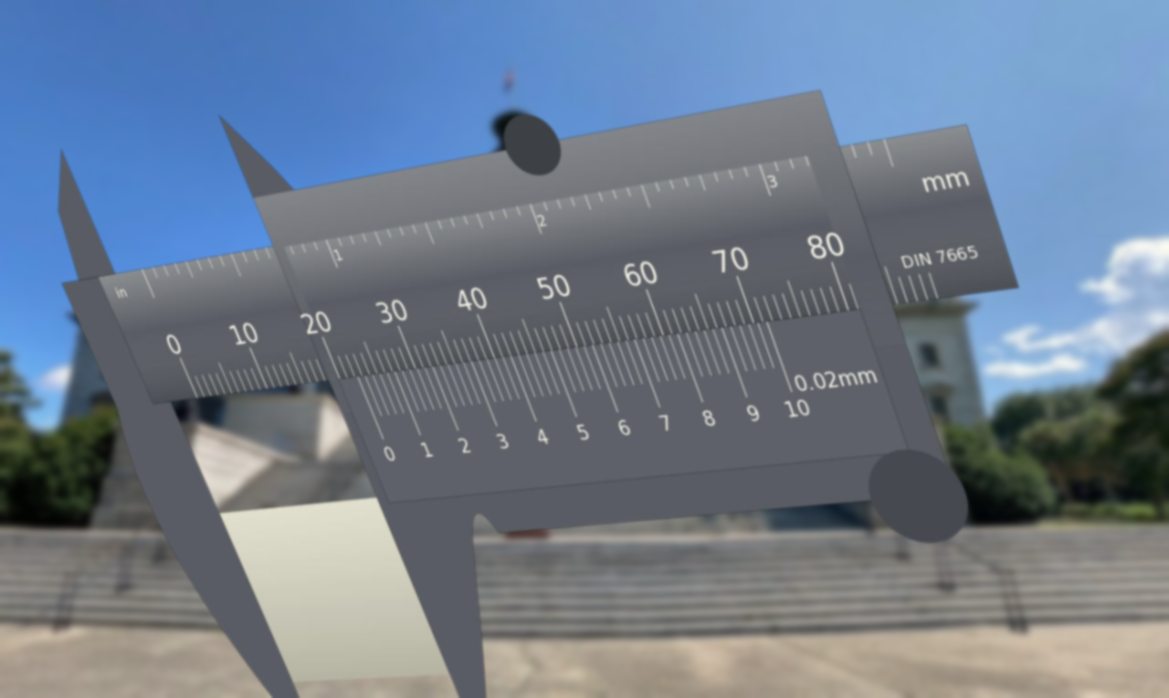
22.4 mm
